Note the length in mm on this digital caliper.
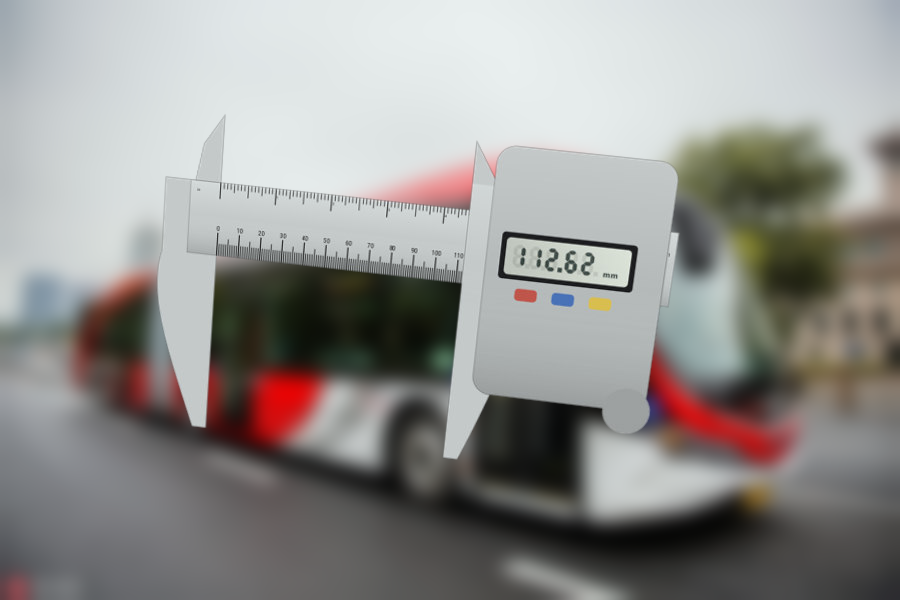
112.62 mm
